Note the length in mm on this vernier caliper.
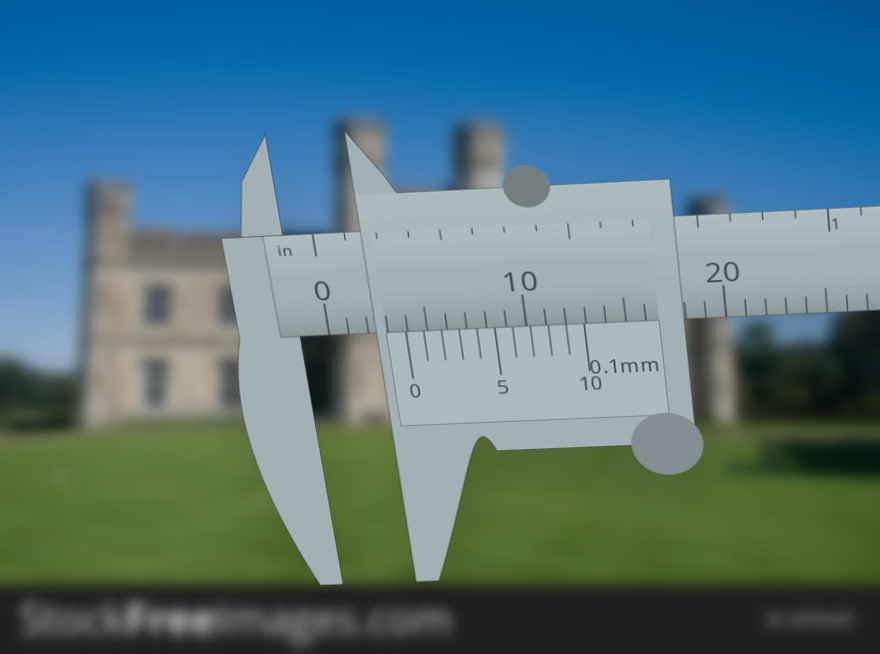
3.9 mm
